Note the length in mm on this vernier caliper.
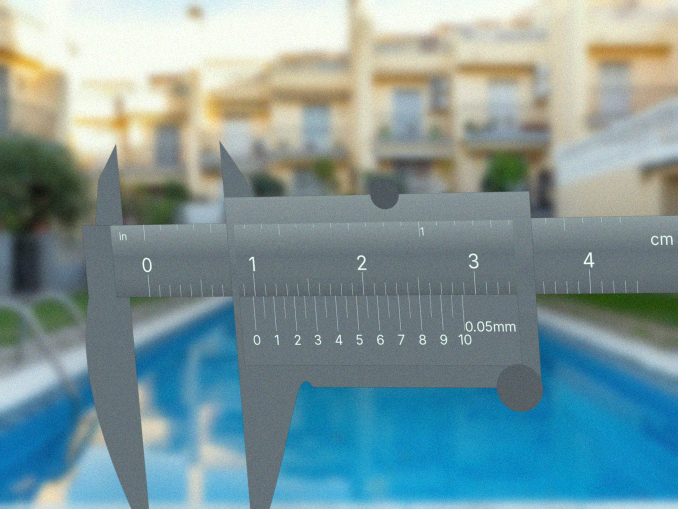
9.8 mm
